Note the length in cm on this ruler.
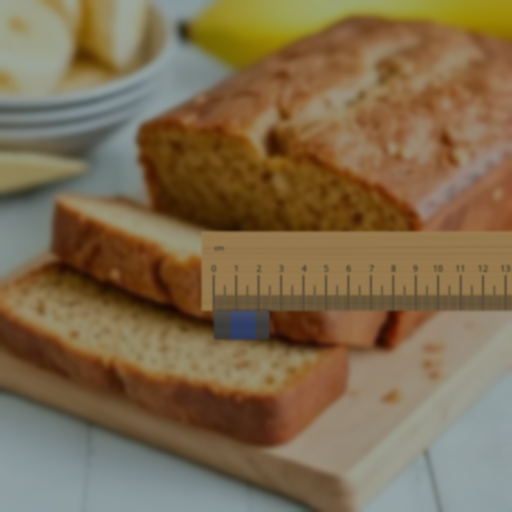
2.5 cm
